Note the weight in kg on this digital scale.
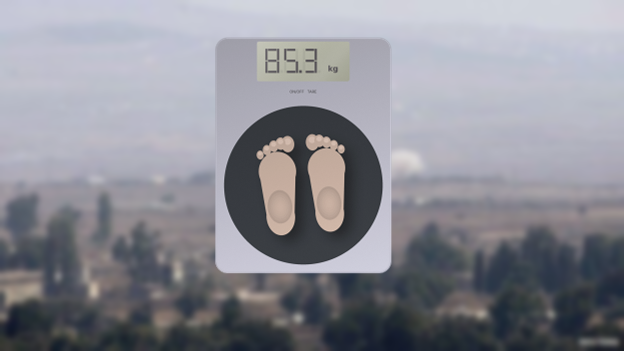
85.3 kg
